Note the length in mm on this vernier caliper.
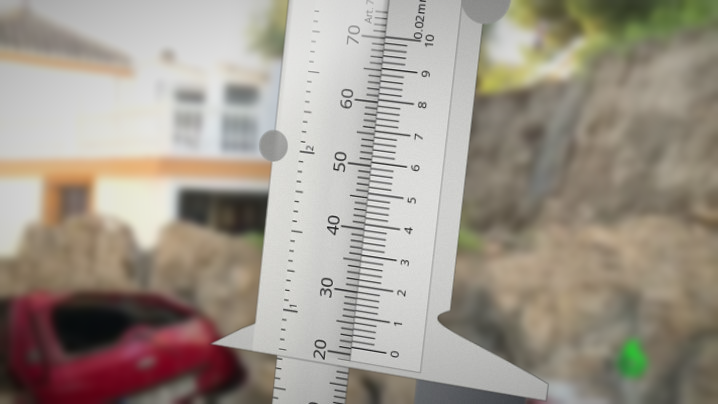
21.2 mm
